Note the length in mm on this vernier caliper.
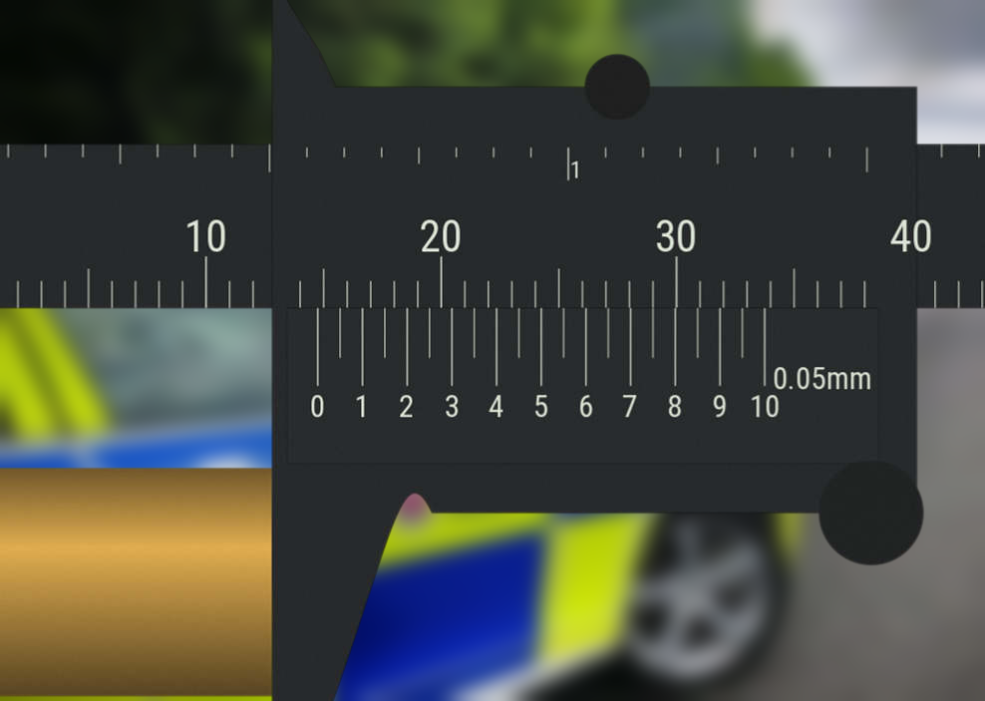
14.75 mm
